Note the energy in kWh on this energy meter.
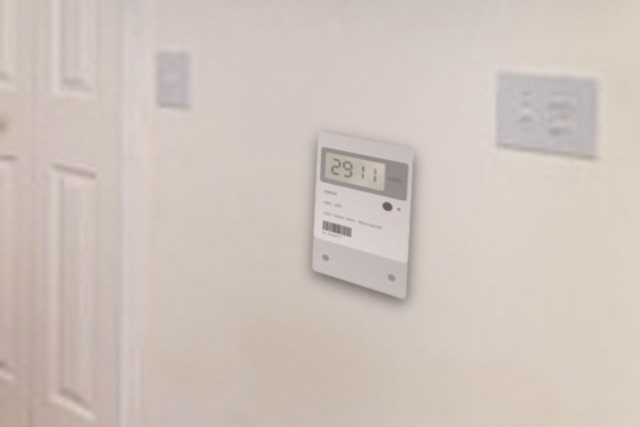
2911 kWh
